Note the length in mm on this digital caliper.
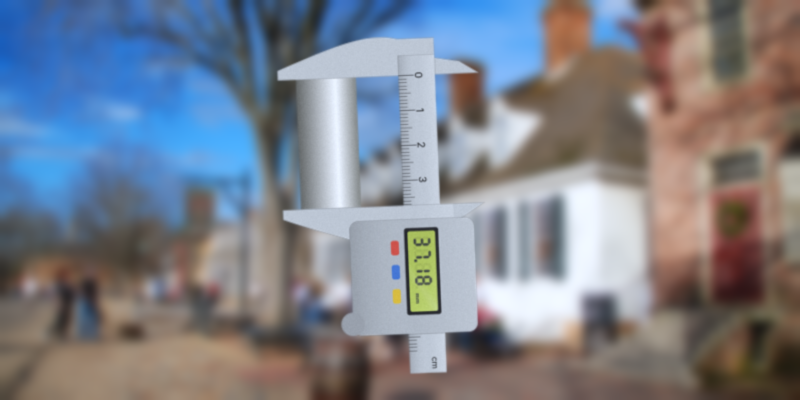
37.18 mm
